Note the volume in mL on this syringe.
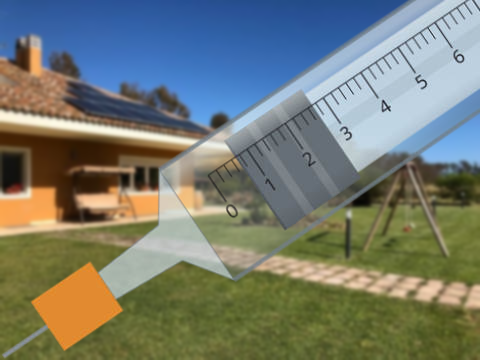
0.7 mL
